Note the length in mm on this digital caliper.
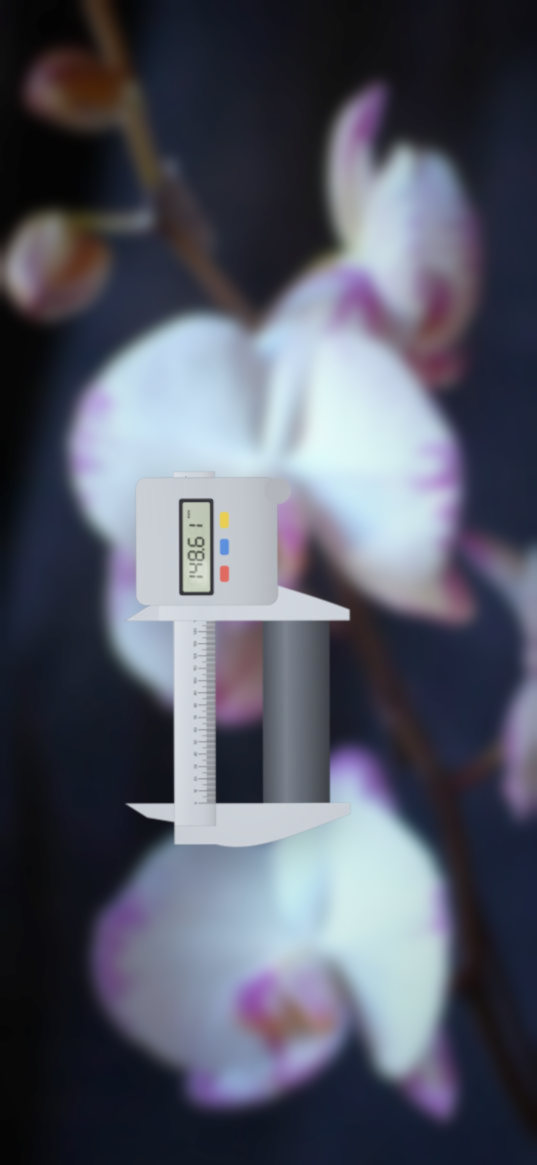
148.61 mm
